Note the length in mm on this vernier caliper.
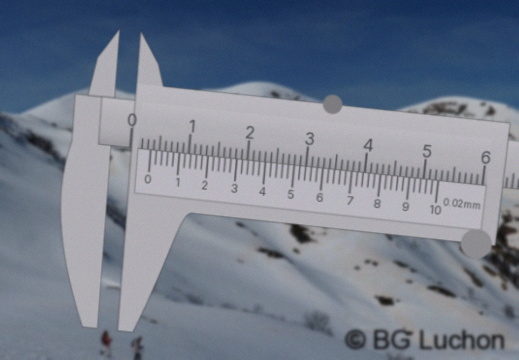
3.5 mm
